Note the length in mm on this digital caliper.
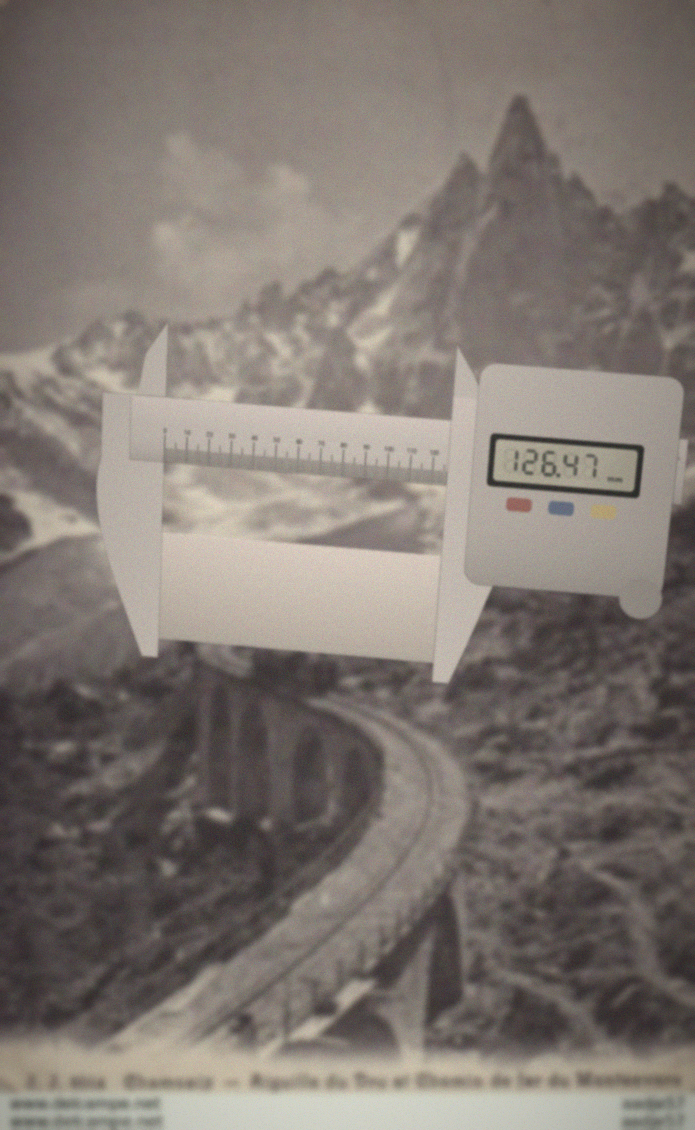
126.47 mm
